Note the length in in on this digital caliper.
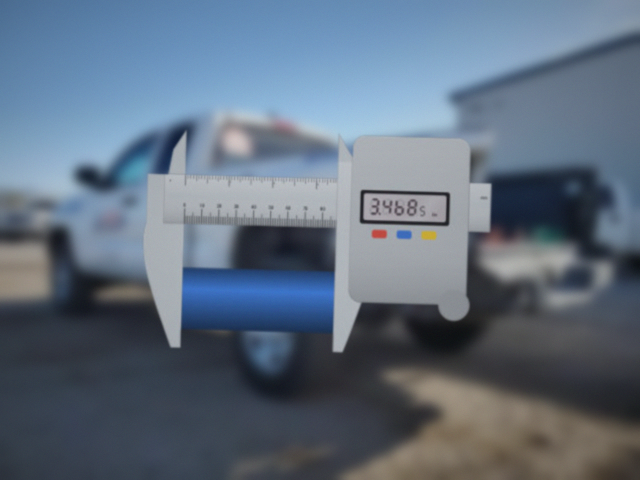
3.4685 in
